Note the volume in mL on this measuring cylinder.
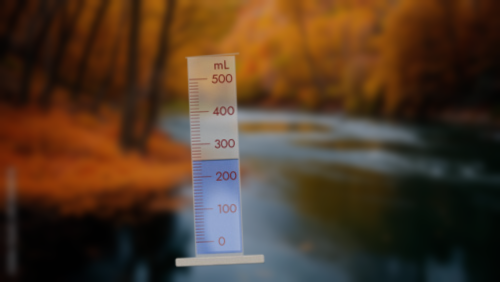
250 mL
